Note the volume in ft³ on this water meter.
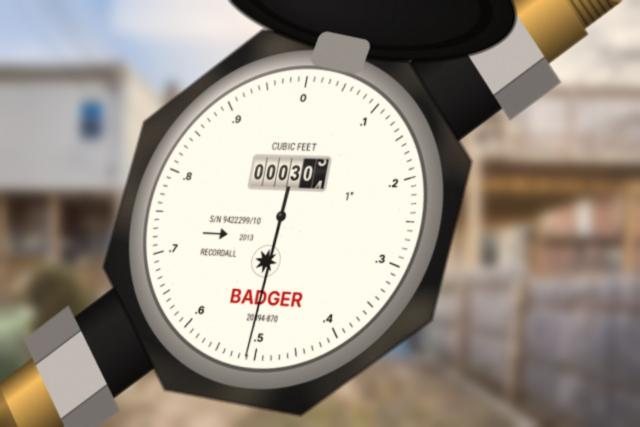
303.51 ft³
